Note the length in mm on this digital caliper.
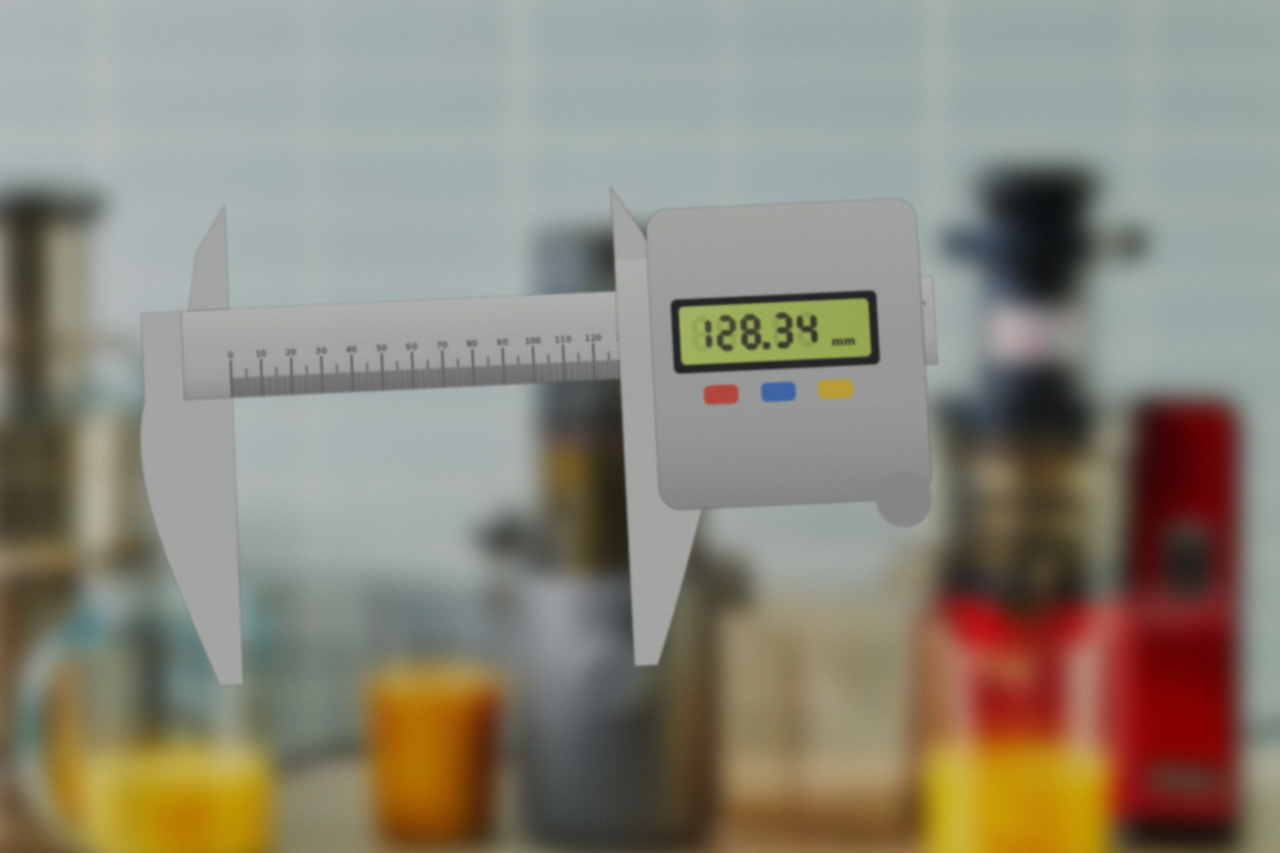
128.34 mm
